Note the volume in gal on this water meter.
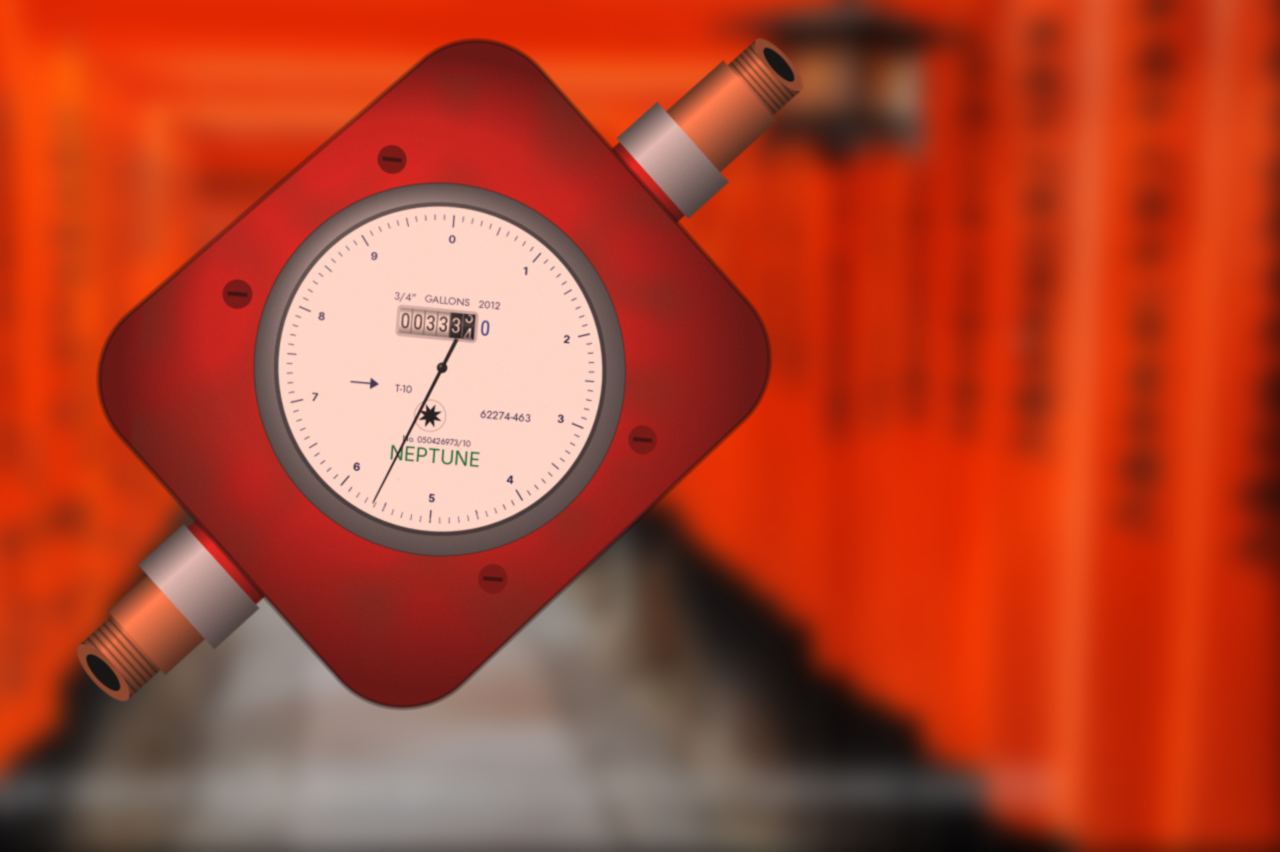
33335.6 gal
